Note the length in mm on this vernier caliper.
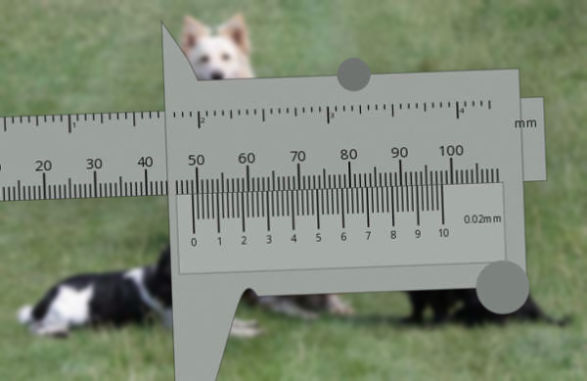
49.0 mm
